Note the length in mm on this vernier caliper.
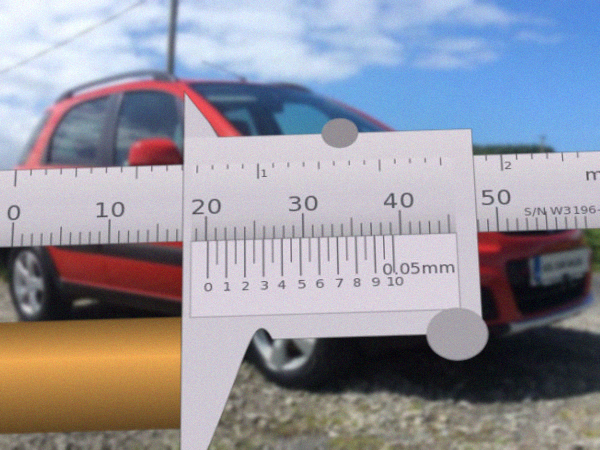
20.2 mm
